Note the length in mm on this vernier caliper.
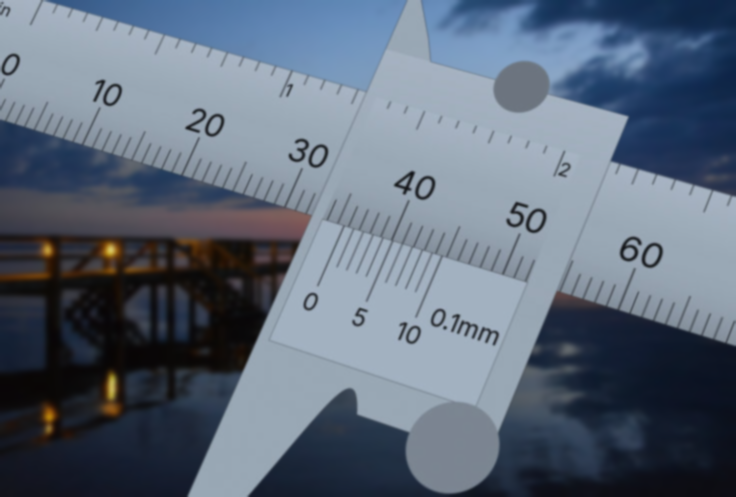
35.6 mm
